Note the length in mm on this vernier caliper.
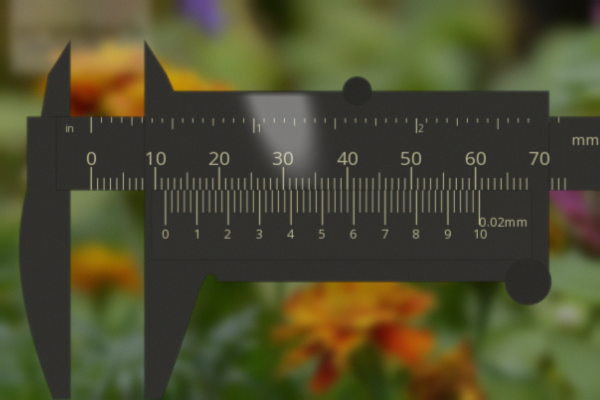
11.6 mm
